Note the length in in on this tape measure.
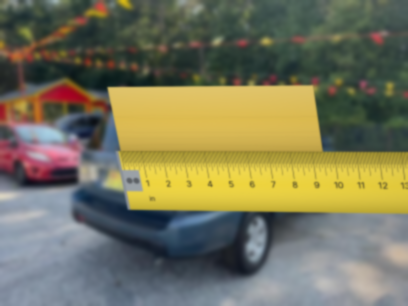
9.5 in
